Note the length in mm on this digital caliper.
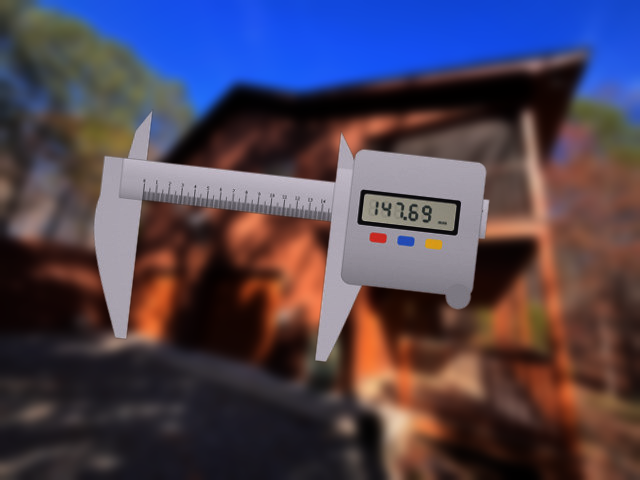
147.69 mm
